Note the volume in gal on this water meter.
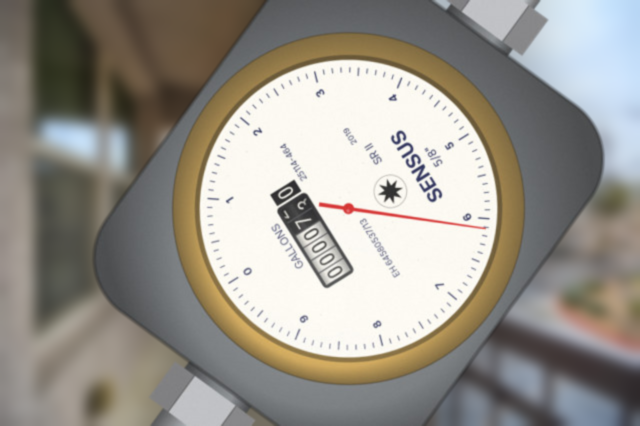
726.1 gal
